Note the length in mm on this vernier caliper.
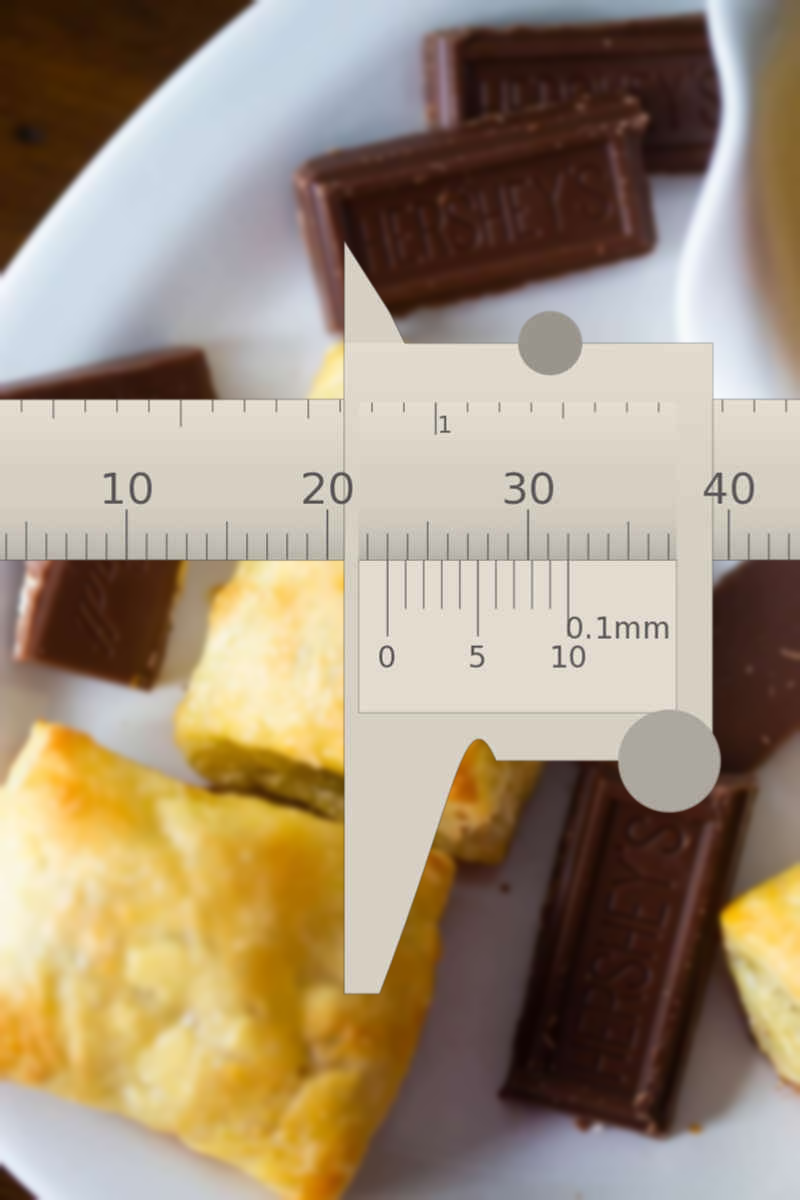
23.0 mm
